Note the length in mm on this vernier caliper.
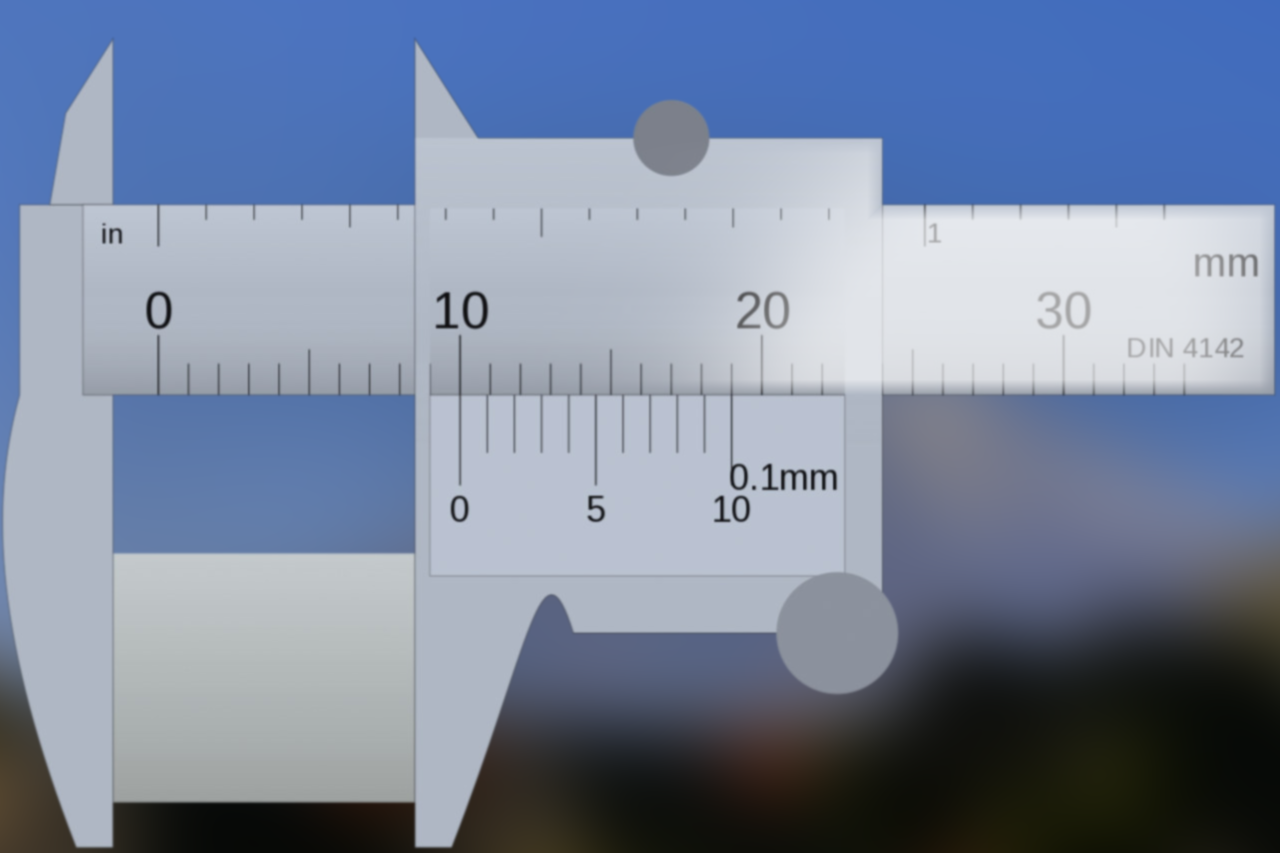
10.0 mm
